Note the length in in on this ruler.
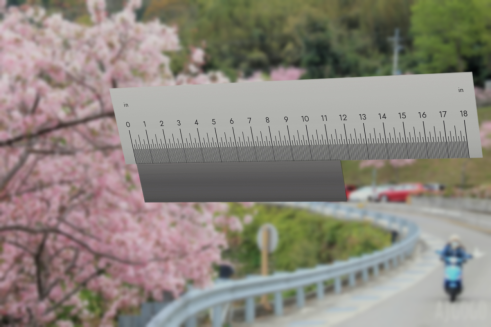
11.5 in
